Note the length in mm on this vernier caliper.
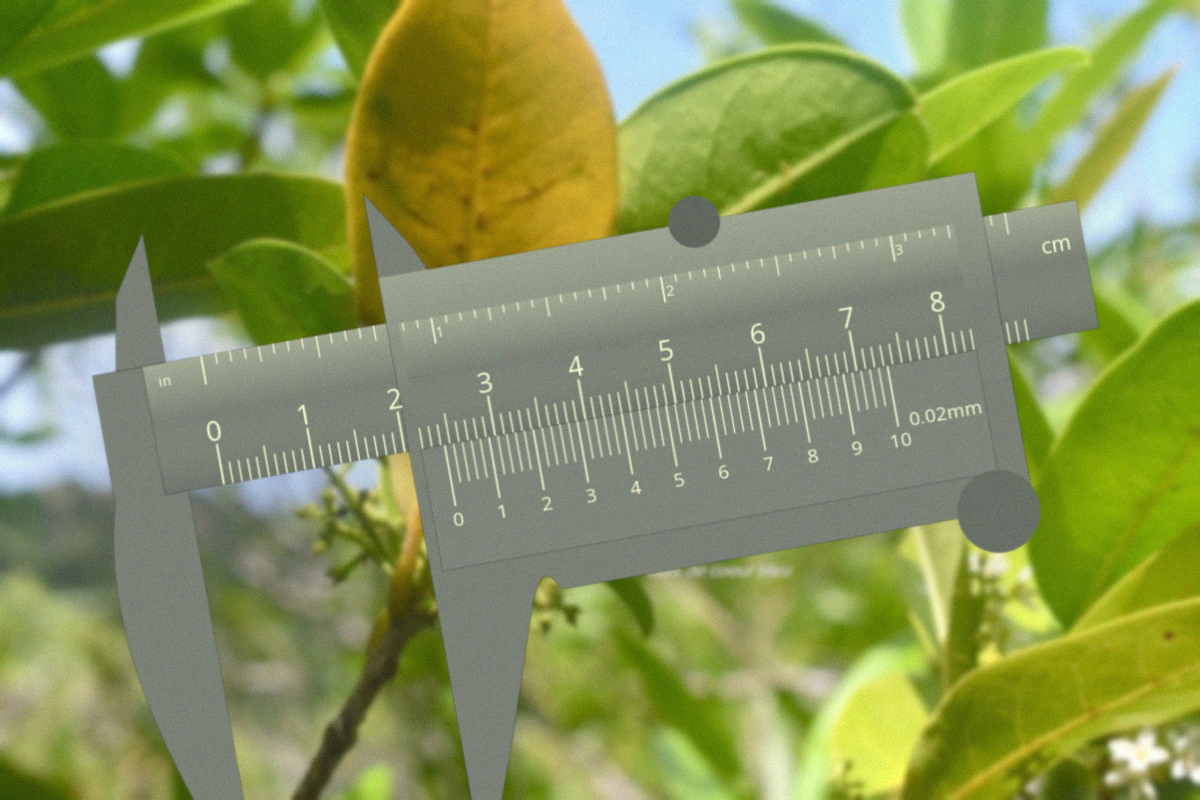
24.4 mm
